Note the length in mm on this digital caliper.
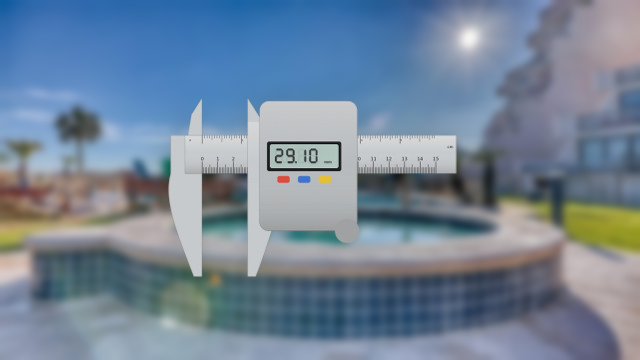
29.10 mm
